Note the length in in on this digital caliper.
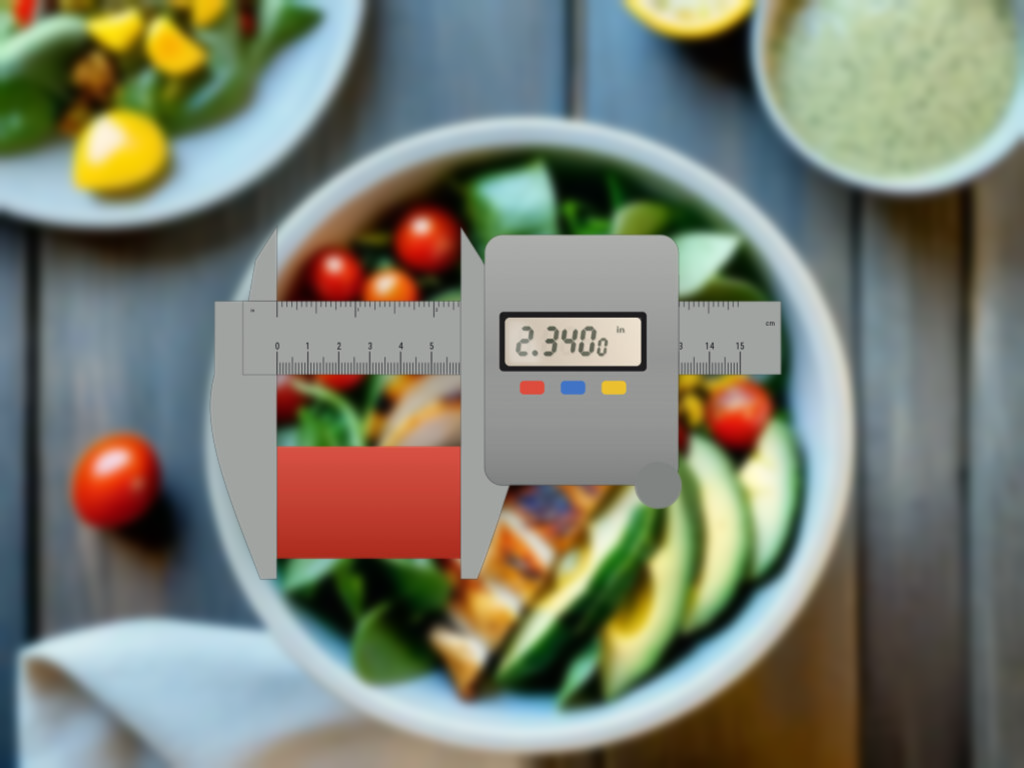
2.3400 in
